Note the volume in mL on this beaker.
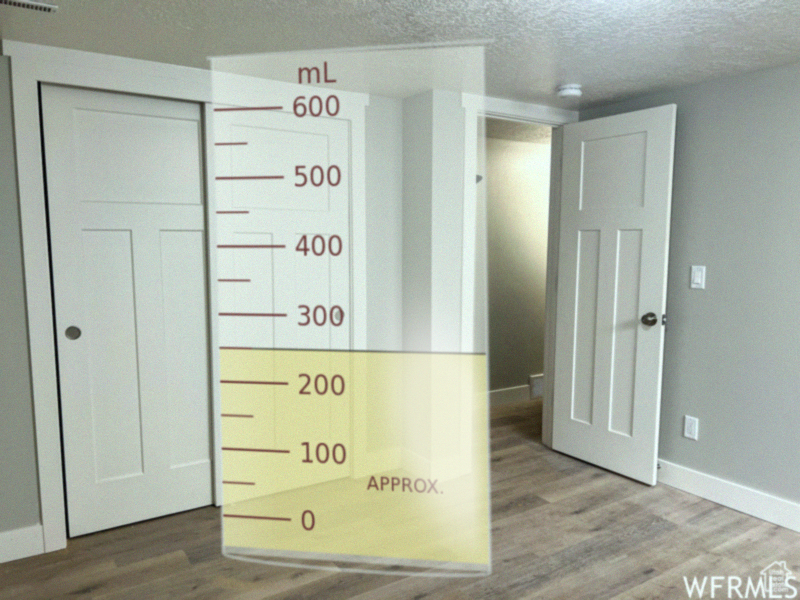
250 mL
